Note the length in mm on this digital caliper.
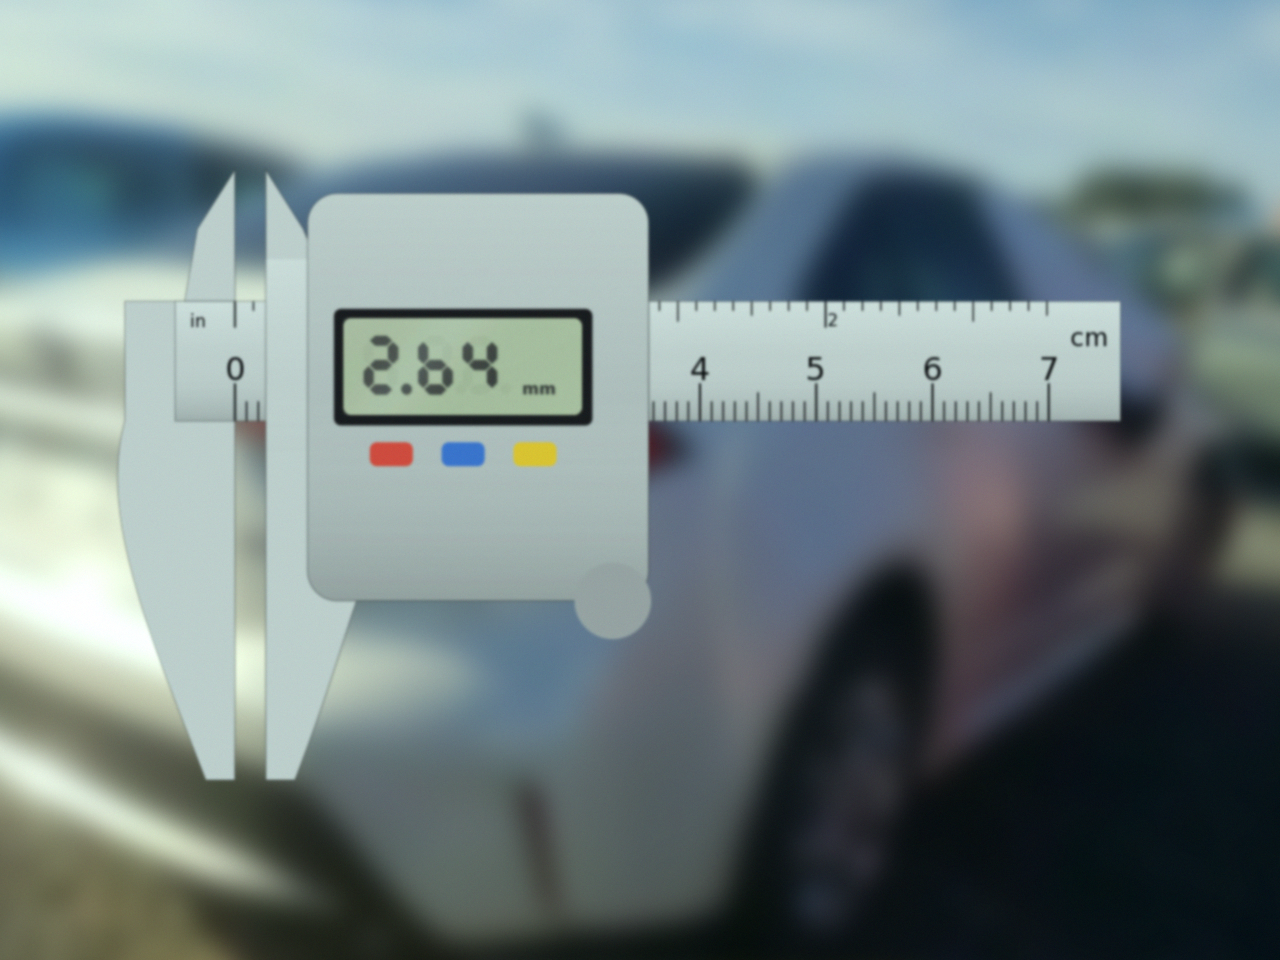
2.64 mm
